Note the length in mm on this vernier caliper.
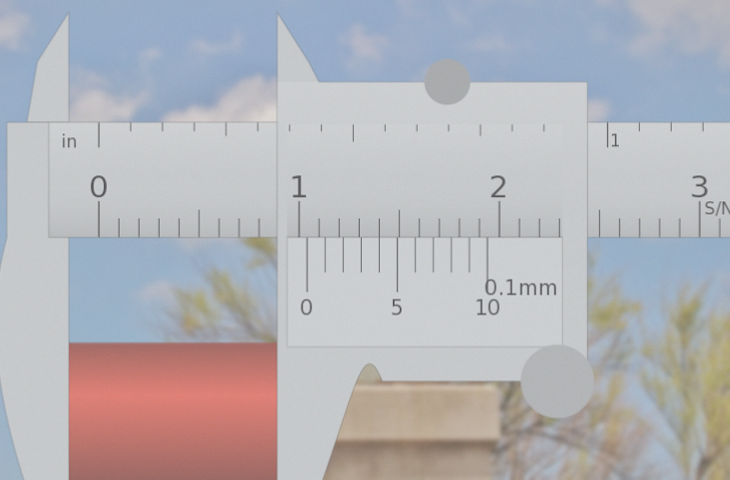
10.4 mm
